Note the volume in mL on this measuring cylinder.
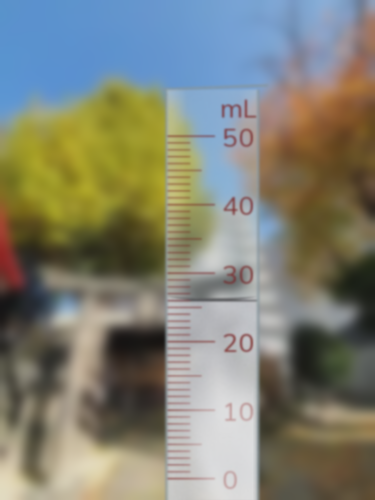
26 mL
